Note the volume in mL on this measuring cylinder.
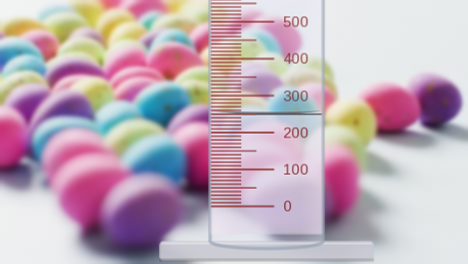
250 mL
